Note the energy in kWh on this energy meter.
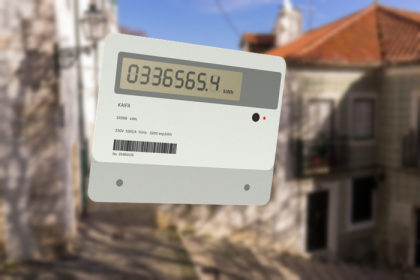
336565.4 kWh
